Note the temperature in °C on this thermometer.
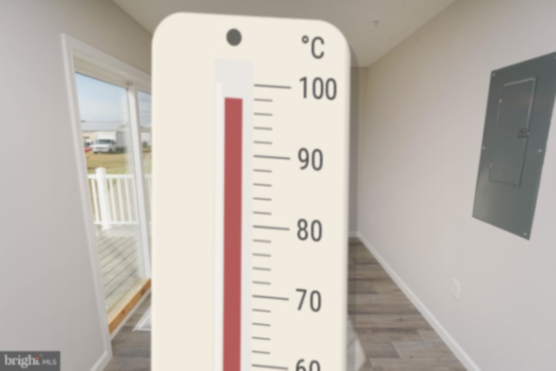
98 °C
